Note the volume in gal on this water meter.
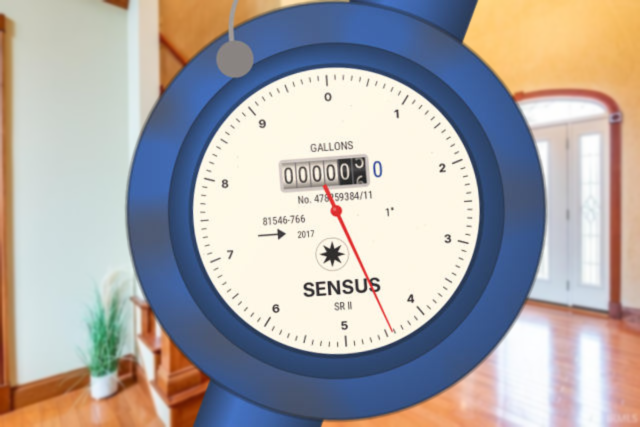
54.4 gal
